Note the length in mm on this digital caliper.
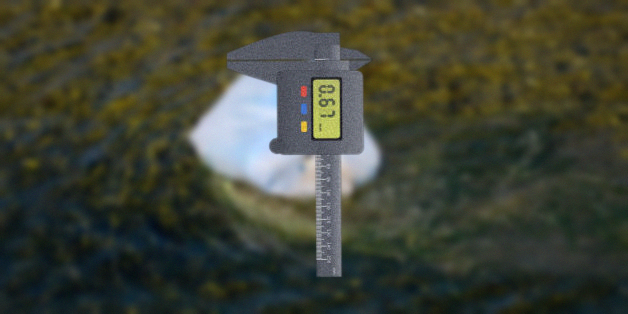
0.67 mm
